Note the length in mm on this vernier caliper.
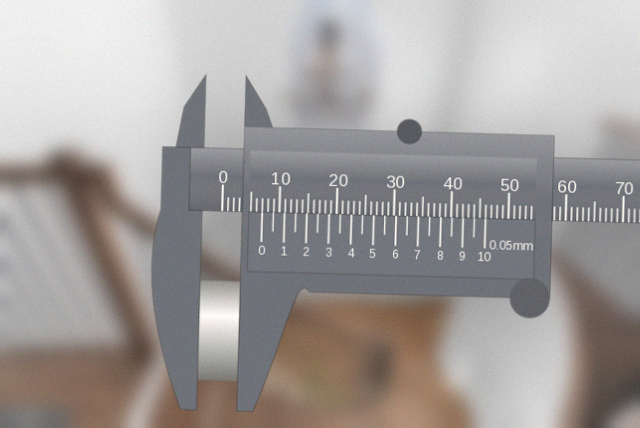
7.0 mm
